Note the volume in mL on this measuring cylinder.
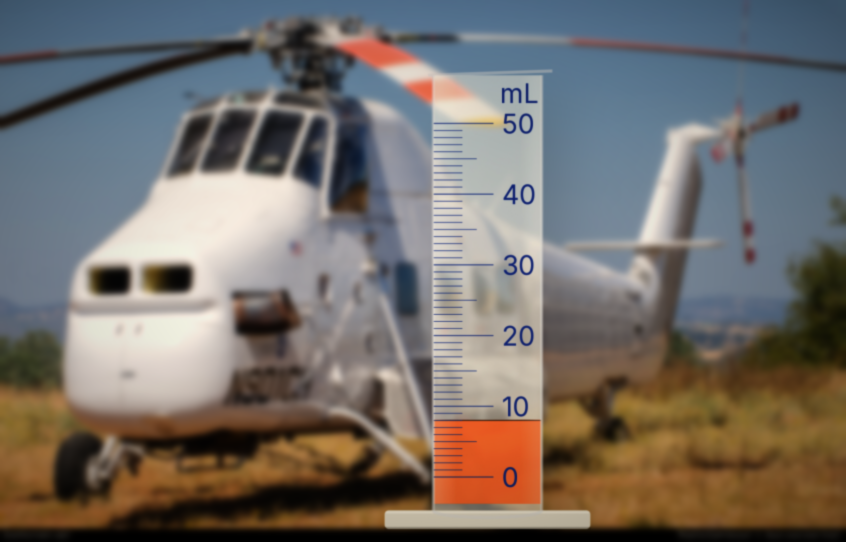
8 mL
